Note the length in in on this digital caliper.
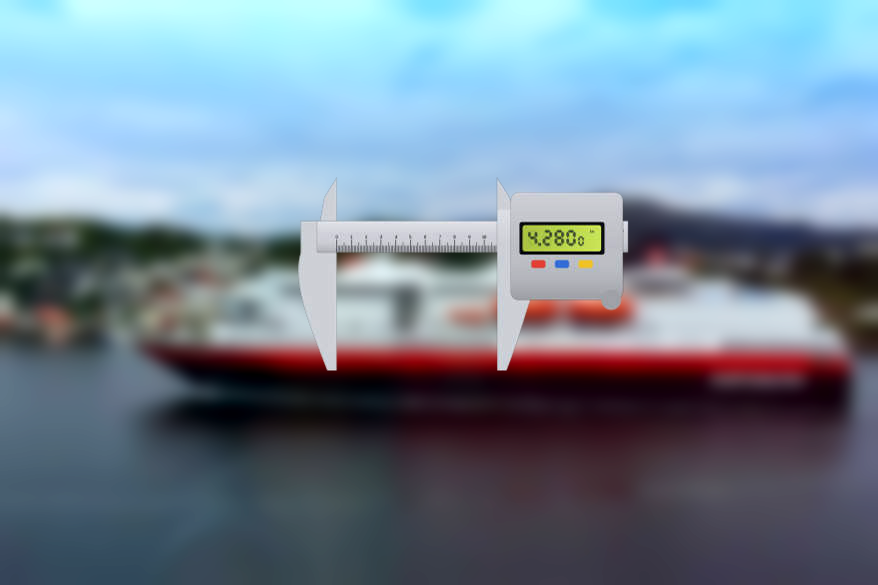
4.2800 in
